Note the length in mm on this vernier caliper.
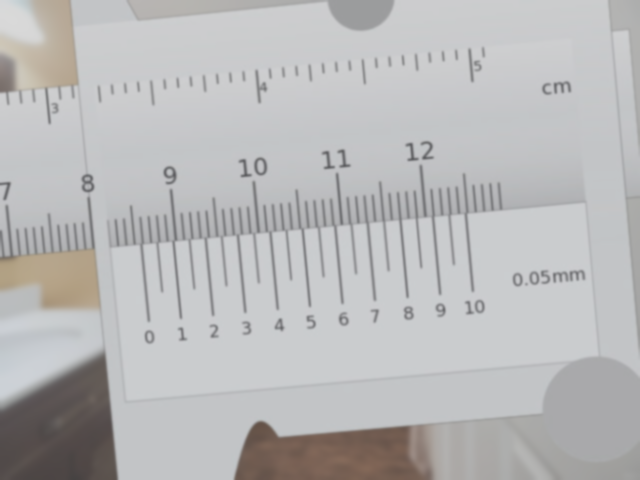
85.8 mm
